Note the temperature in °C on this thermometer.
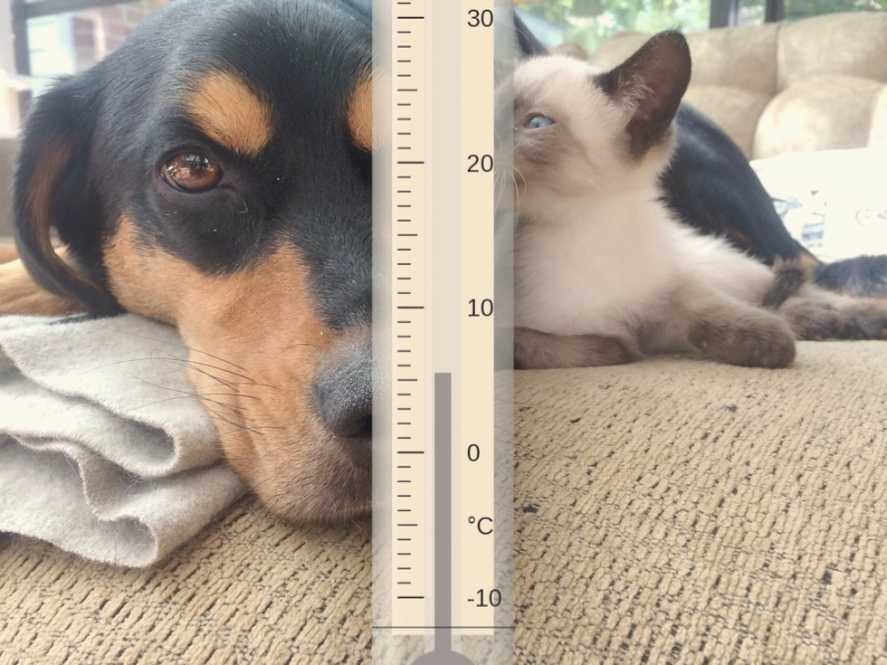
5.5 °C
